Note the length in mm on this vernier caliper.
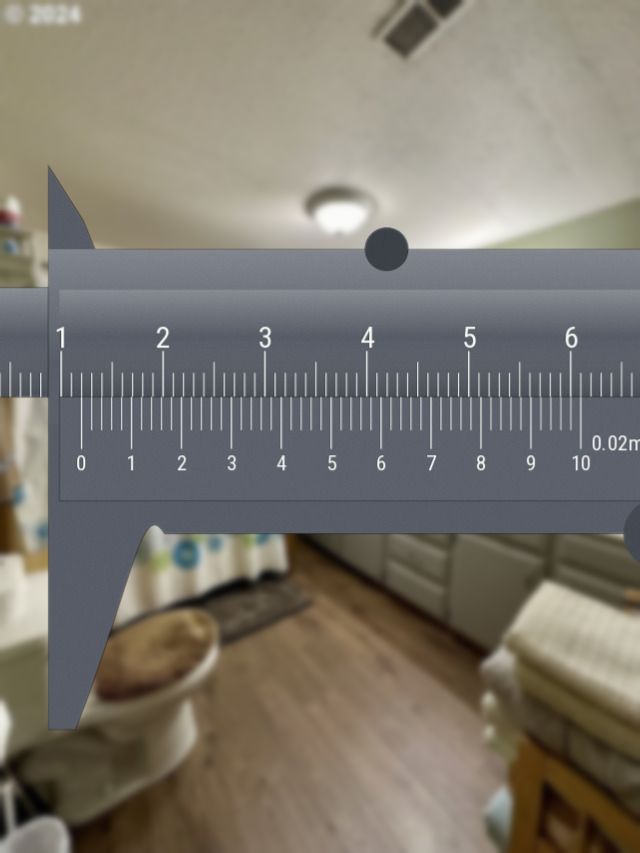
12.0 mm
